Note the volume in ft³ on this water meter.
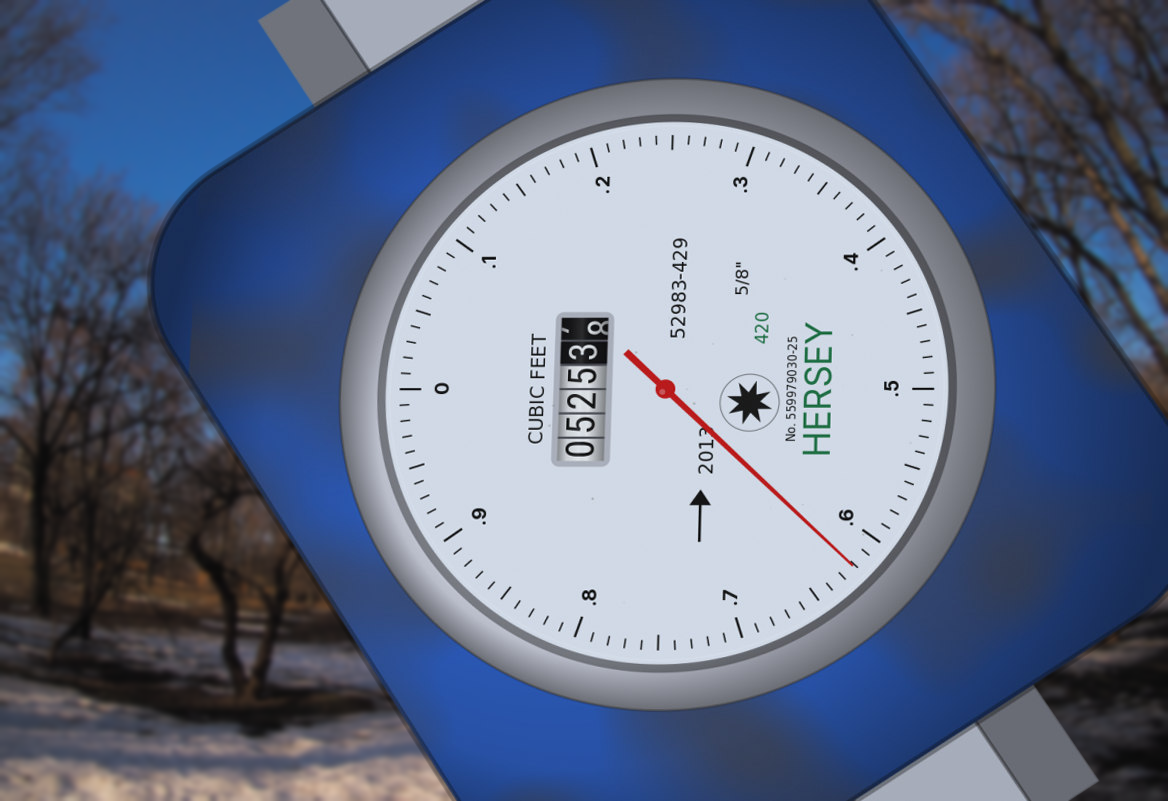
52537.62 ft³
